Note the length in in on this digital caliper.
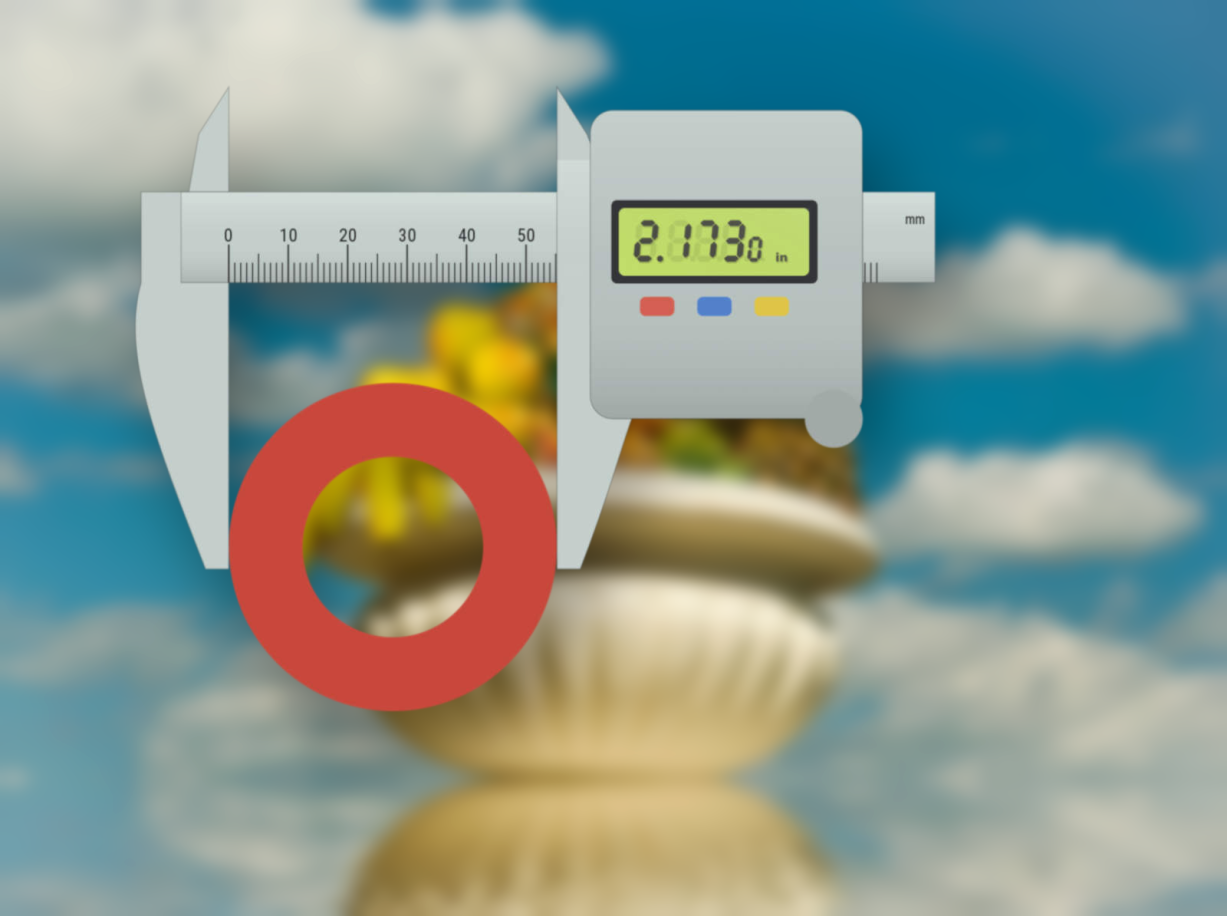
2.1730 in
